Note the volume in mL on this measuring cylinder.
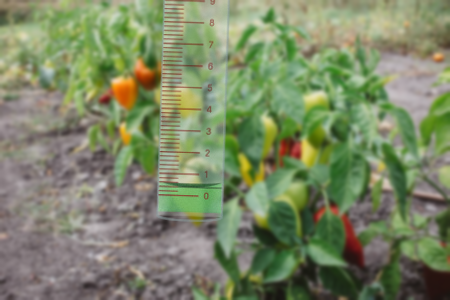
0.4 mL
